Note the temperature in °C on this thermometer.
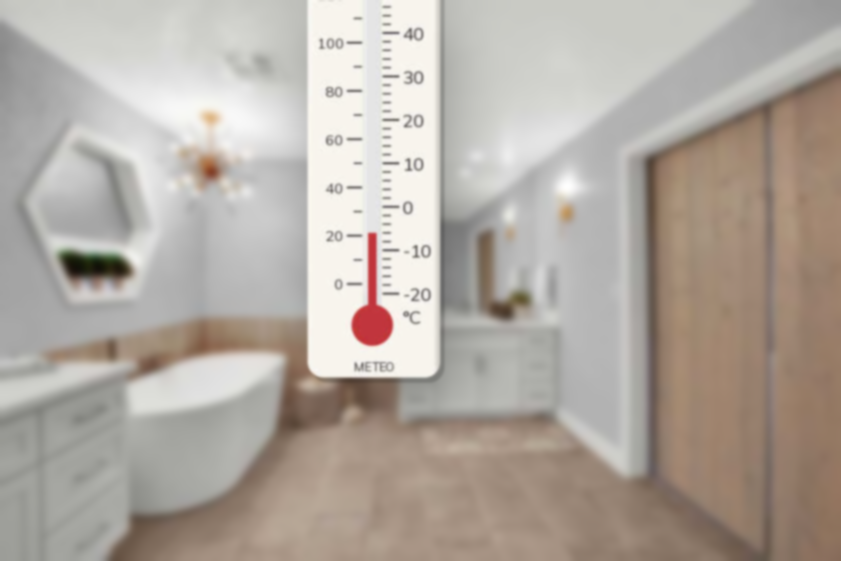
-6 °C
